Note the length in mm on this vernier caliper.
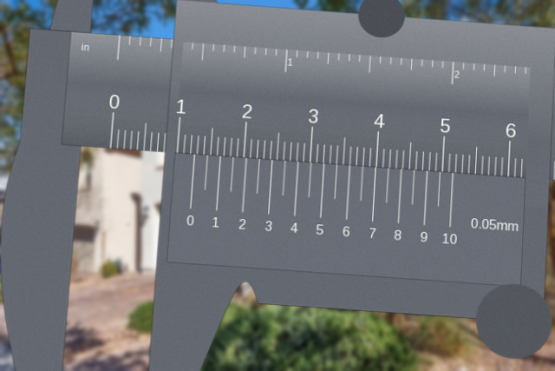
12.6 mm
